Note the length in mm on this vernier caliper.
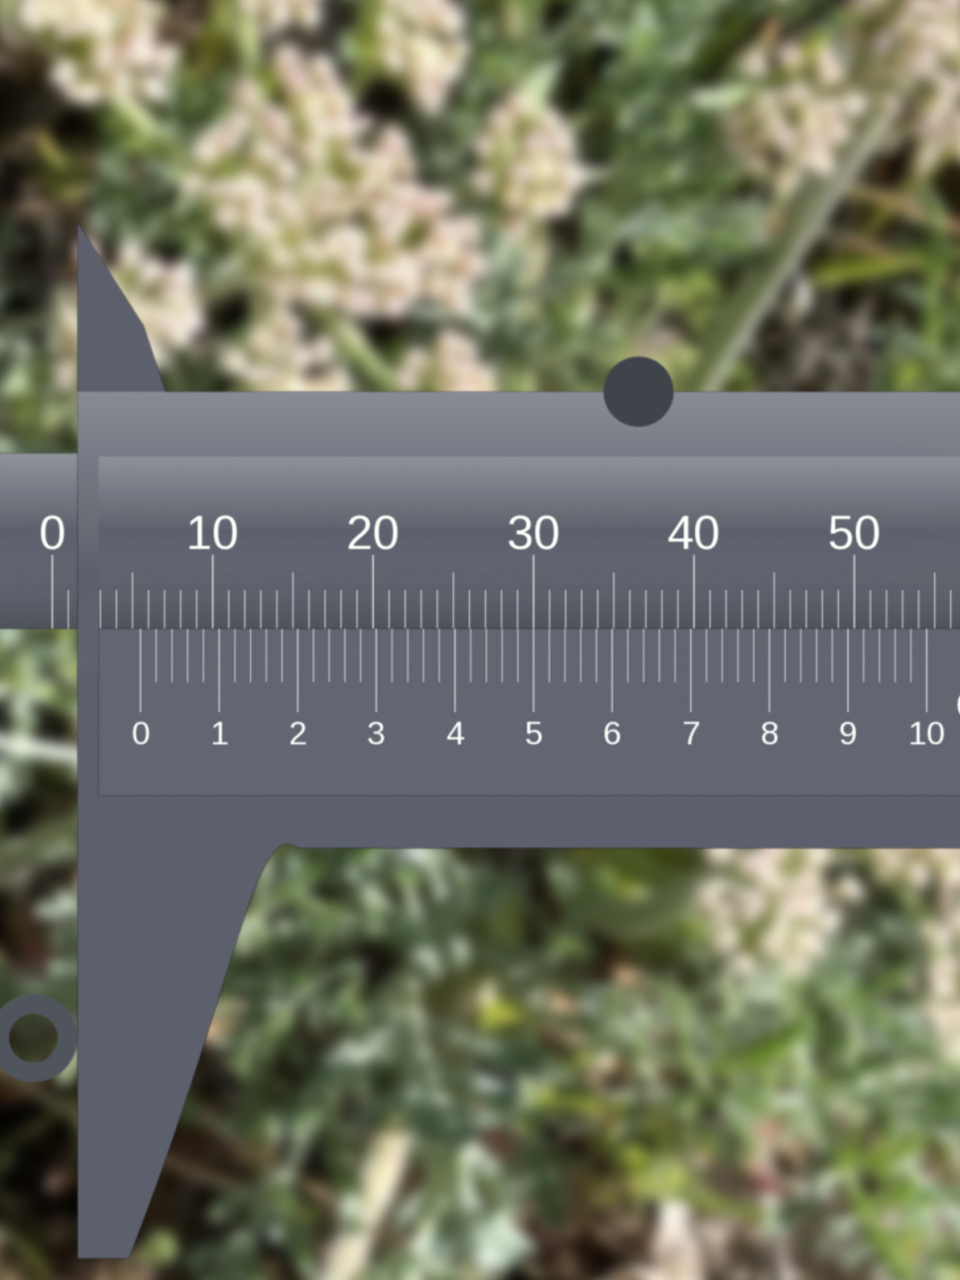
5.5 mm
